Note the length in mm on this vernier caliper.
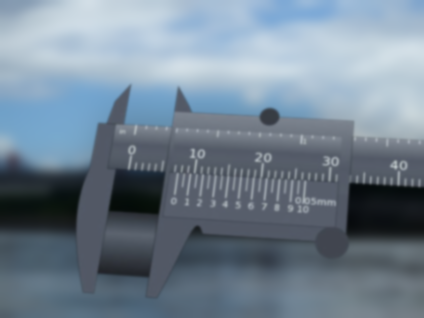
7.5 mm
